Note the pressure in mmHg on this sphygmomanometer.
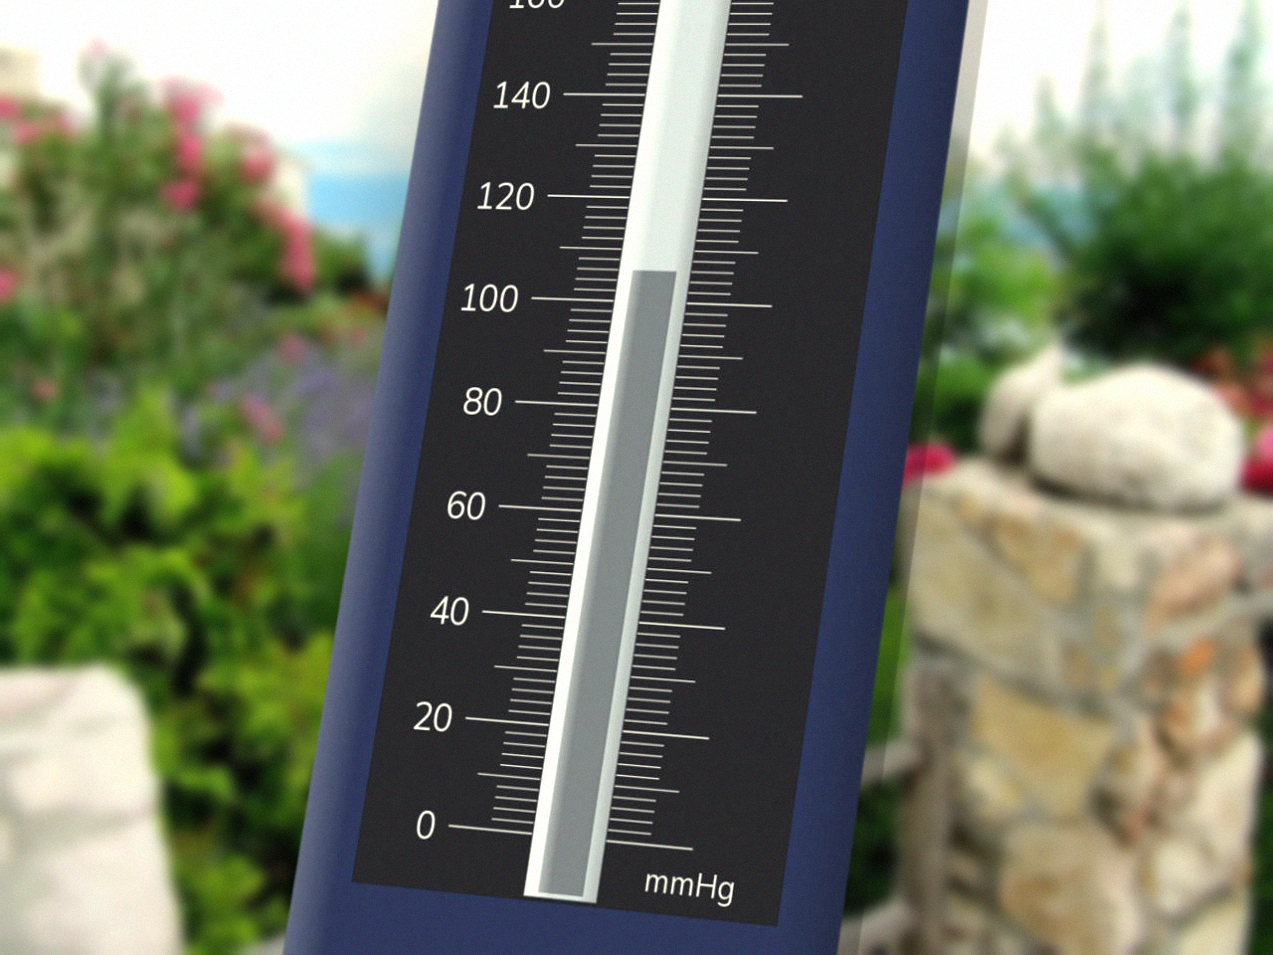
106 mmHg
